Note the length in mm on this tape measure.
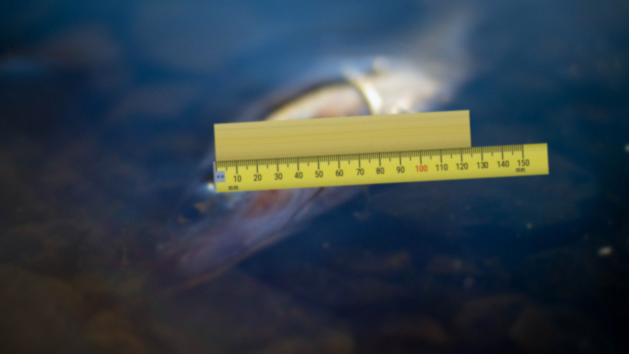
125 mm
